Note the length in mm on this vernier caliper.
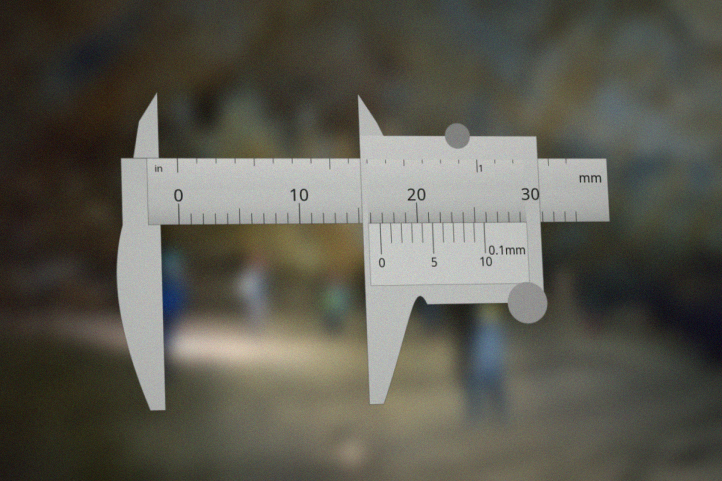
16.8 mm
